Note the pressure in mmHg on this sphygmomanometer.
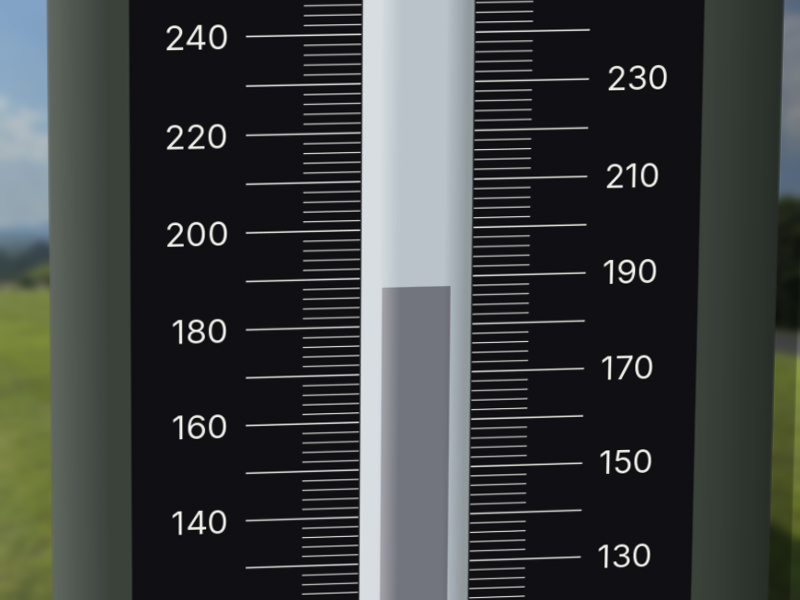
188 mmHg
